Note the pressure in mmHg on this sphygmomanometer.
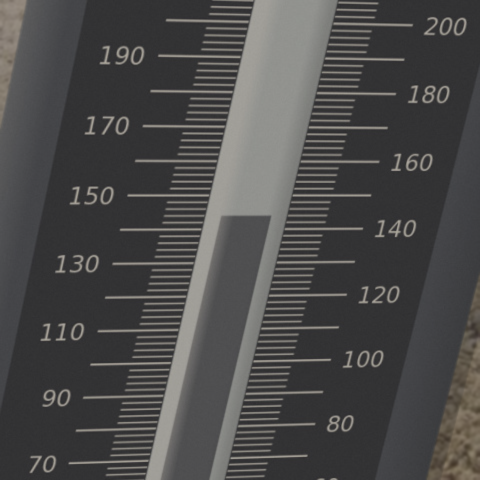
144 mmHg
